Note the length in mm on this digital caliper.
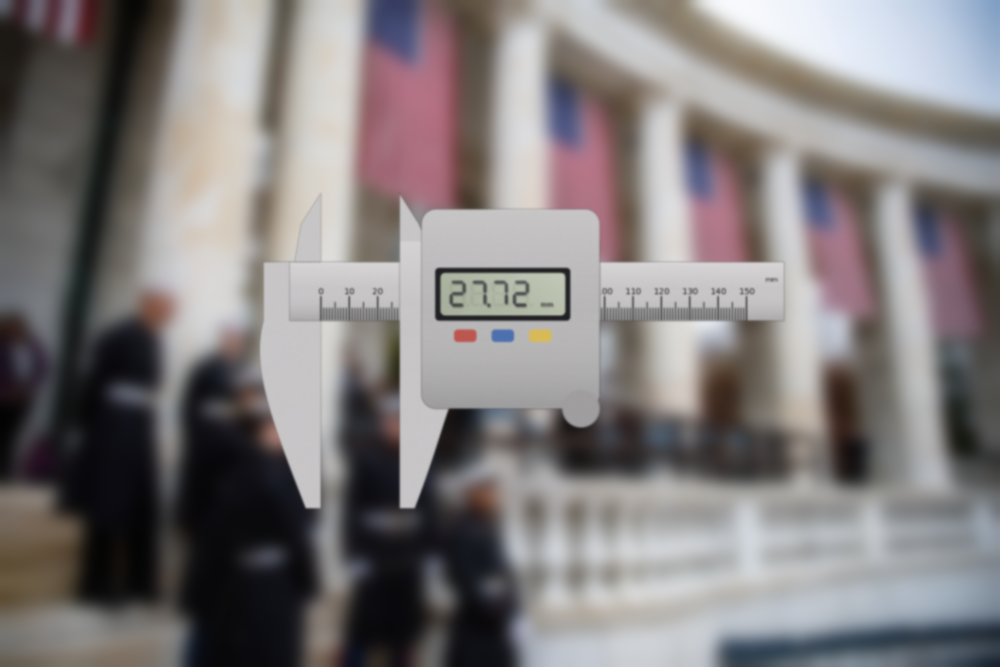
27.72 mm
